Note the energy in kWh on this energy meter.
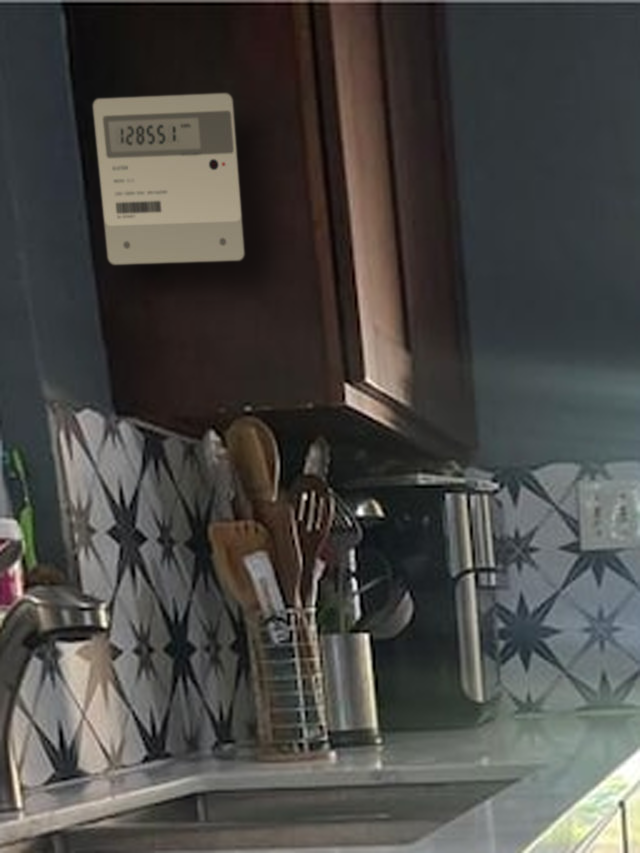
128551 kWh
